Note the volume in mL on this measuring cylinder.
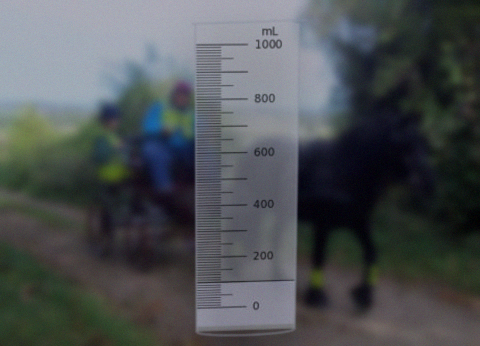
100 mL
